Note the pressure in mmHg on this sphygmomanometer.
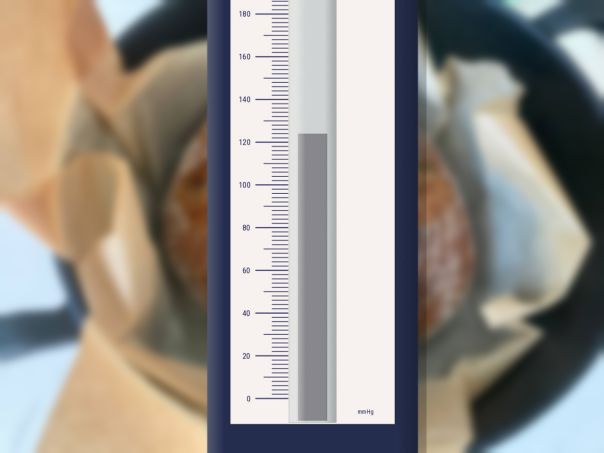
124 mmHg
